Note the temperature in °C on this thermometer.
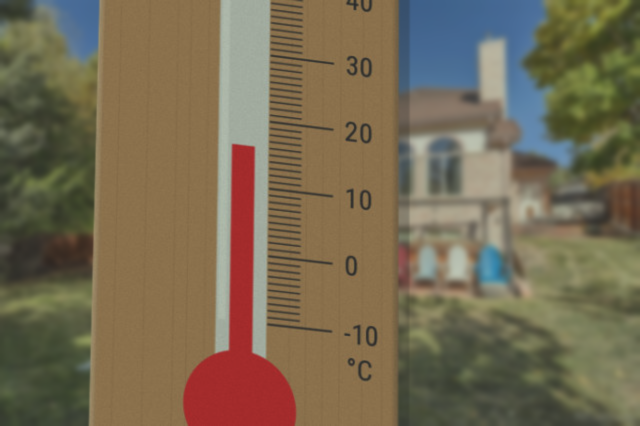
16 °C
